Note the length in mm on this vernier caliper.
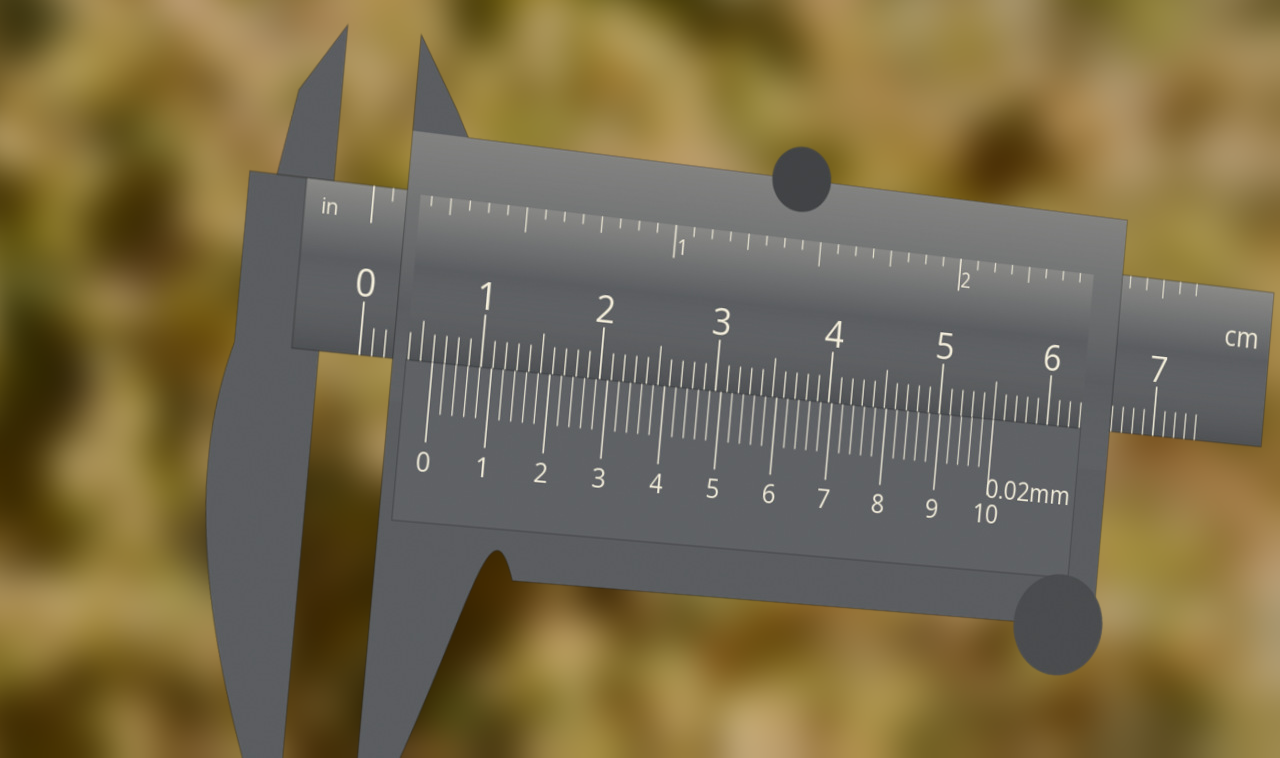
6.0 mm
